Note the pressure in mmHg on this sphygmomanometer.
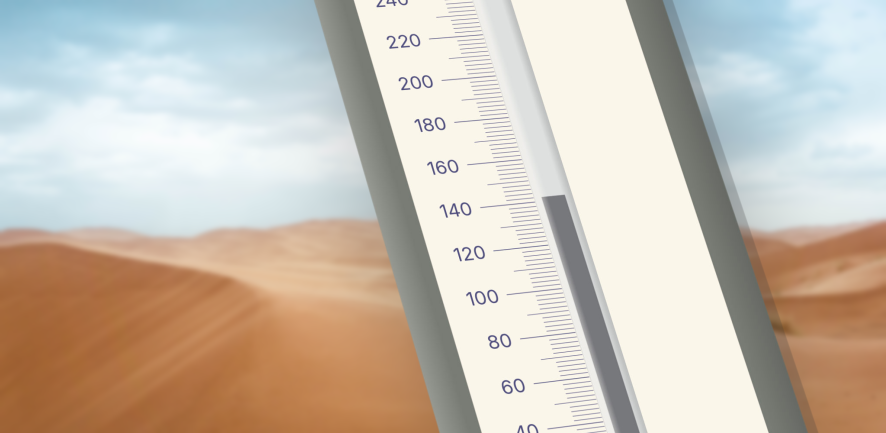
142 mmHg
